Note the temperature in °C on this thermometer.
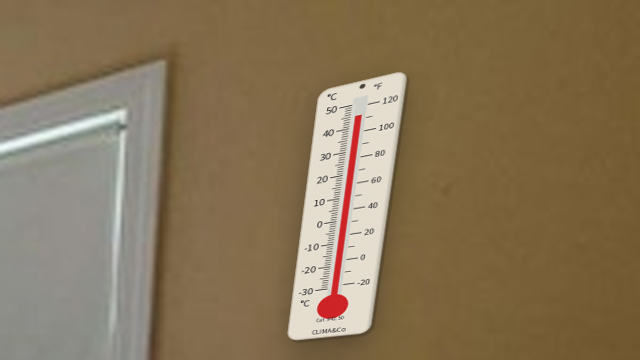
45 °C
